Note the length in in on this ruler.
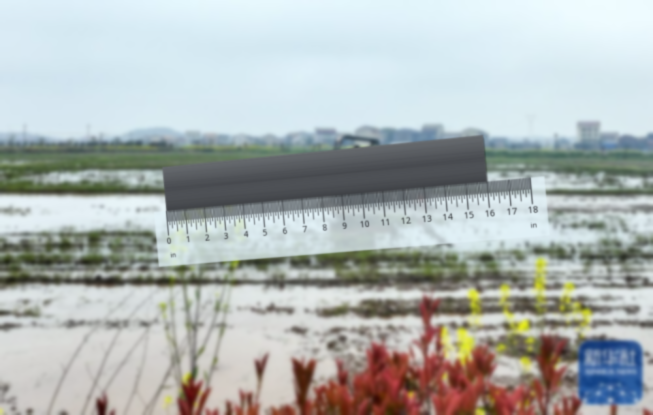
16 in
